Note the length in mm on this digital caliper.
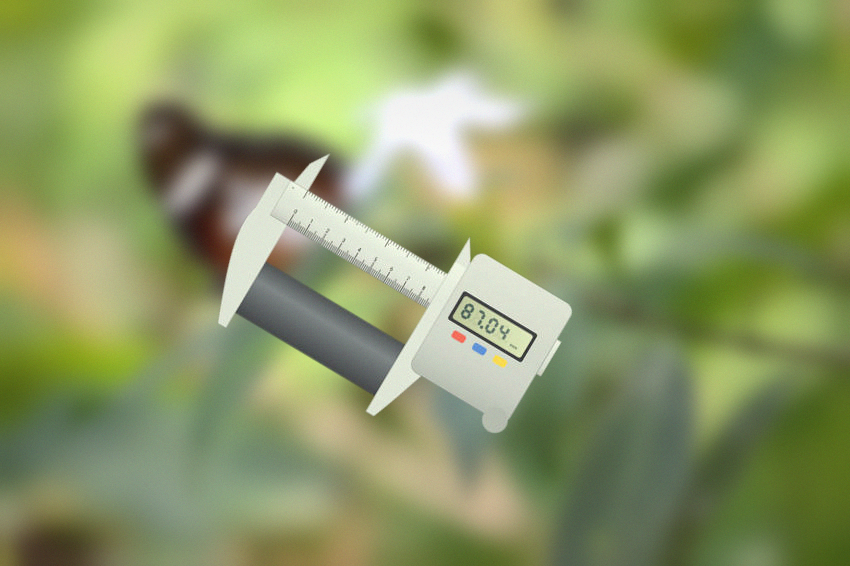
87.04 mm
